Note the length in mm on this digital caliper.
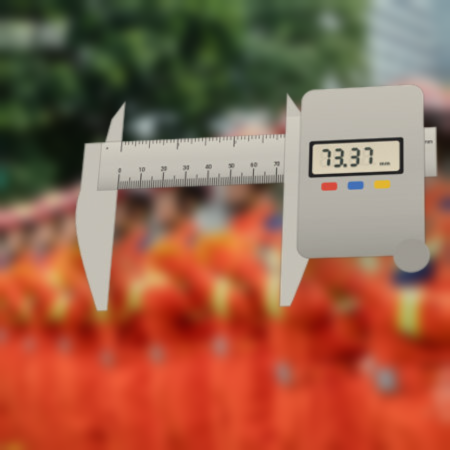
73.37 mm
